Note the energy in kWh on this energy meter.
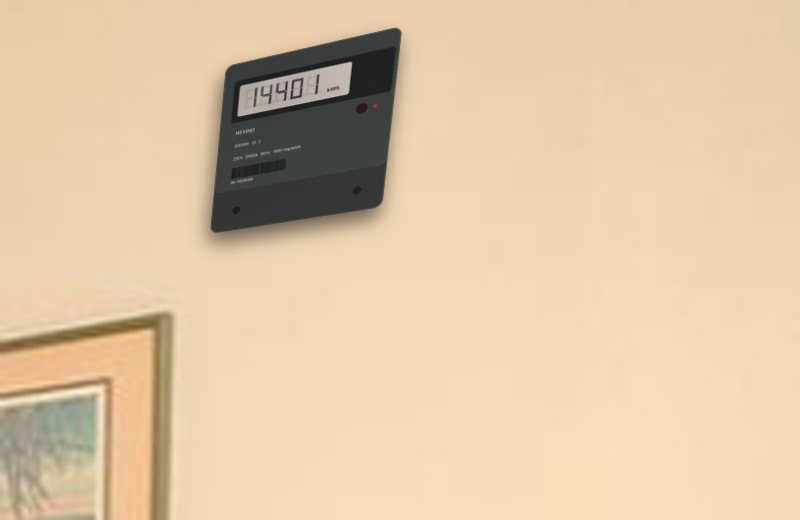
14401 kWh
